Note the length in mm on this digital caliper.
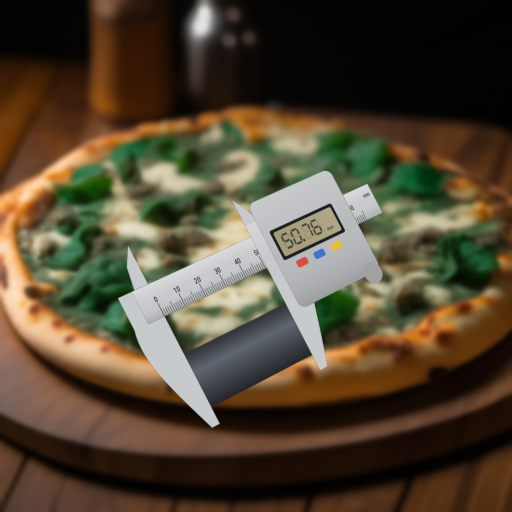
50.76 mm
